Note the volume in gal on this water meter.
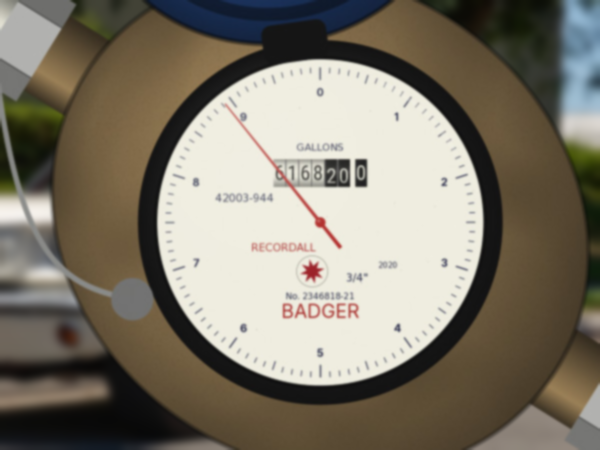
6168198.9 gal
